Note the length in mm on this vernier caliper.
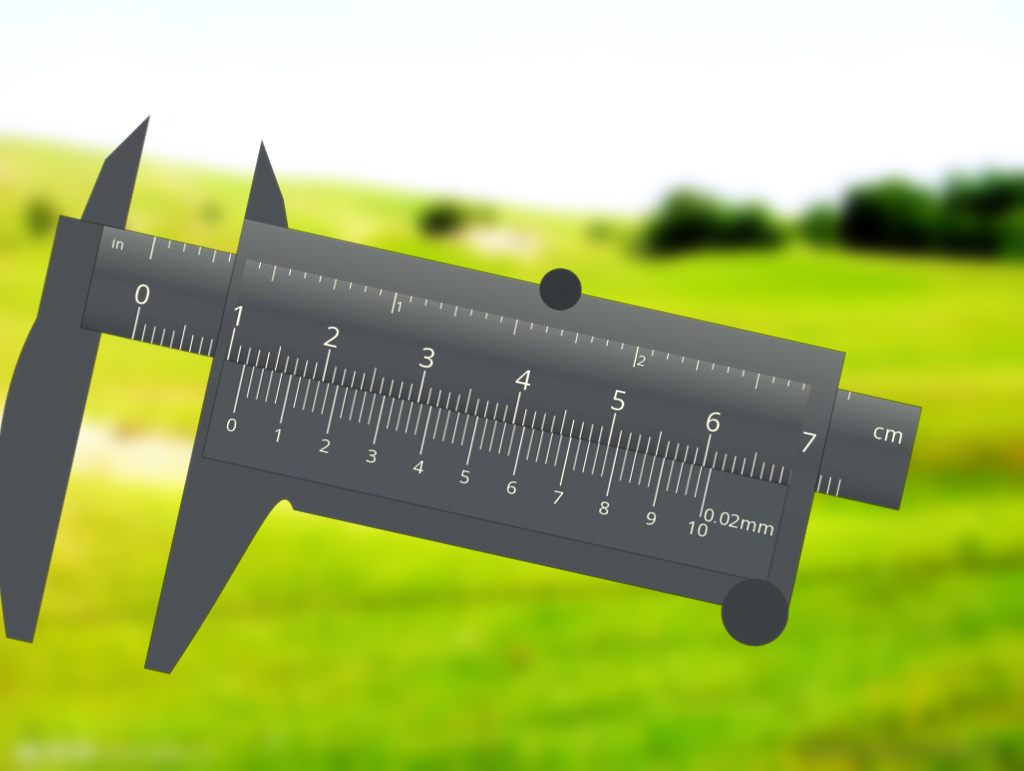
11.8 mm
